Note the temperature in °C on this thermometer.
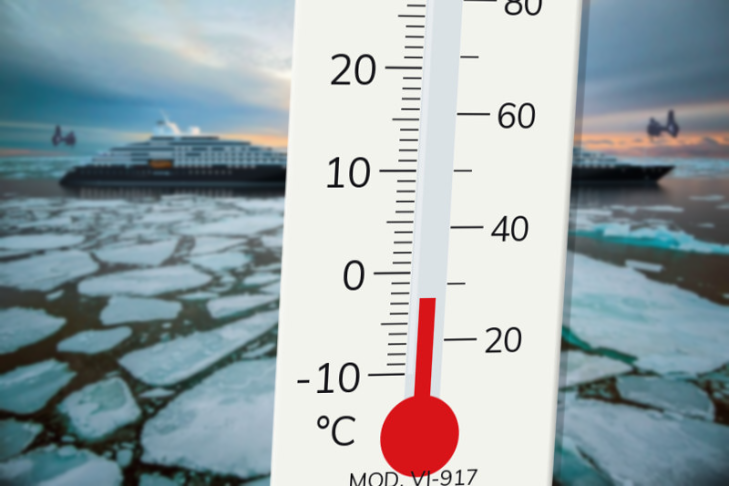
-2.5 °C
